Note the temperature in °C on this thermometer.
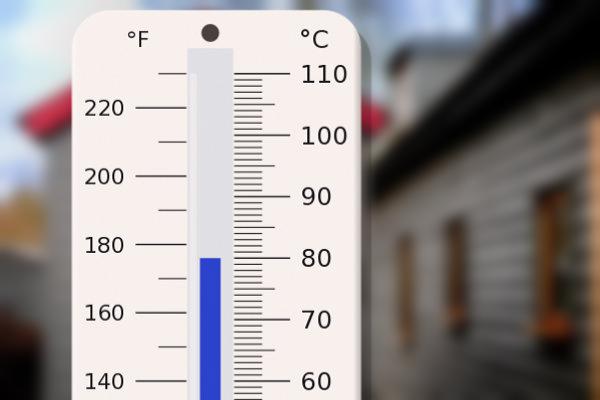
80 °C
